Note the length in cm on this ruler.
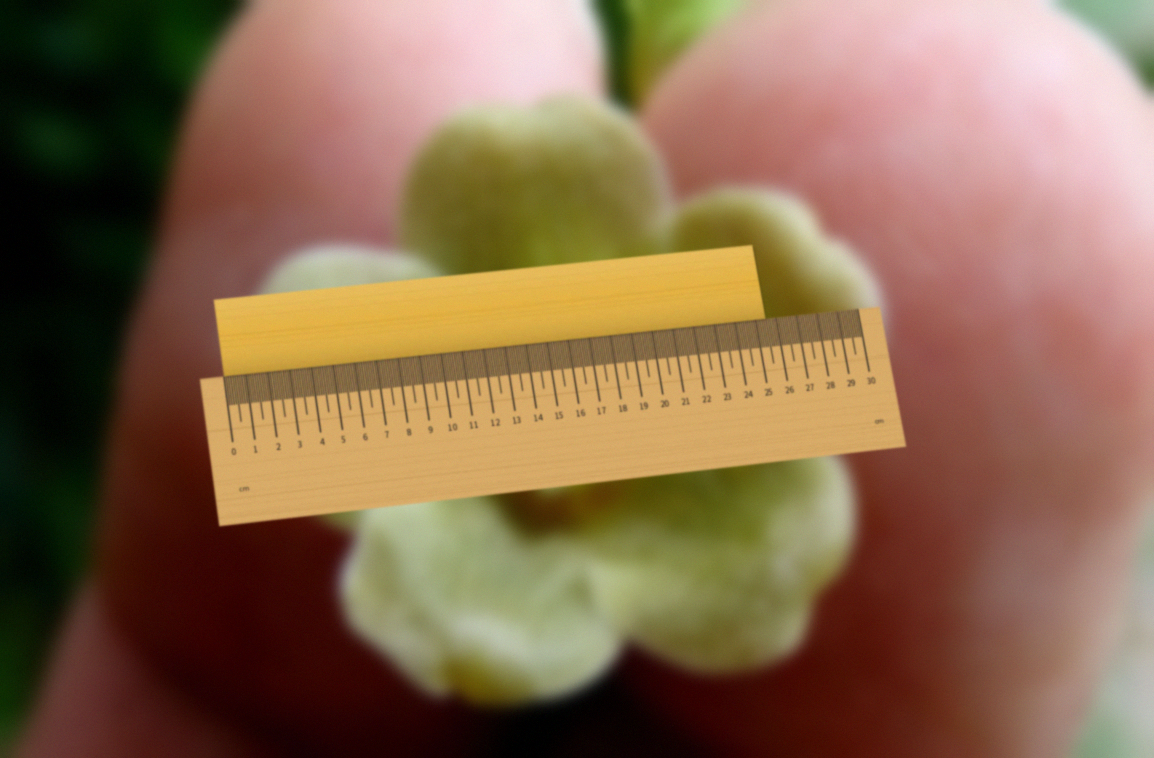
25.5 cm
